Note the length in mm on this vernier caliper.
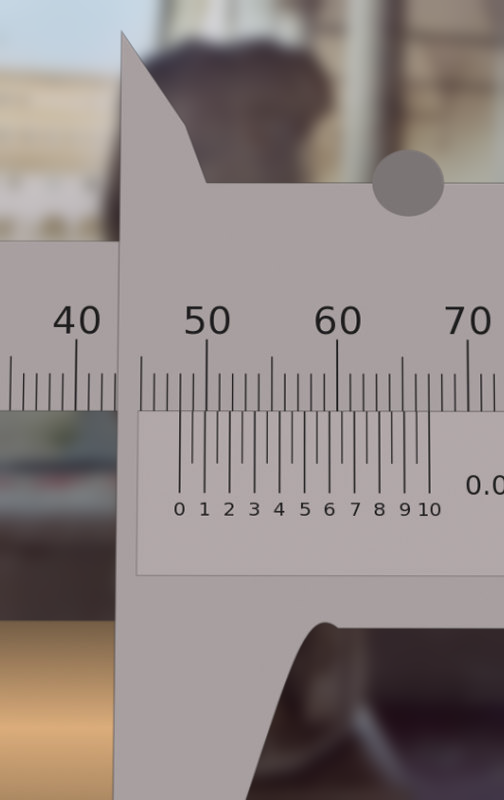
48.0 mm
